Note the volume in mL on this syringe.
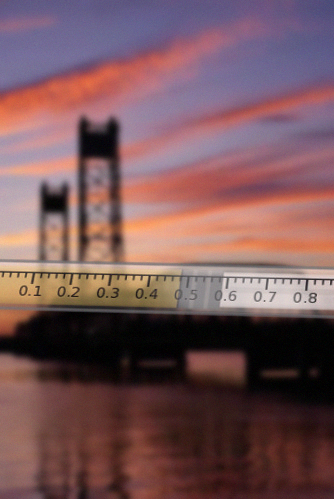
0.48 mL
